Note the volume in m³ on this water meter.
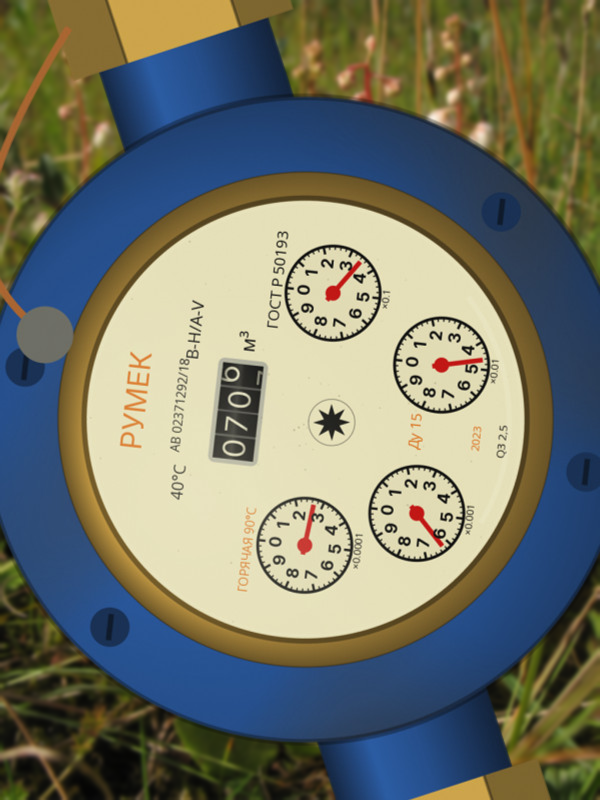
706.3462 m³
